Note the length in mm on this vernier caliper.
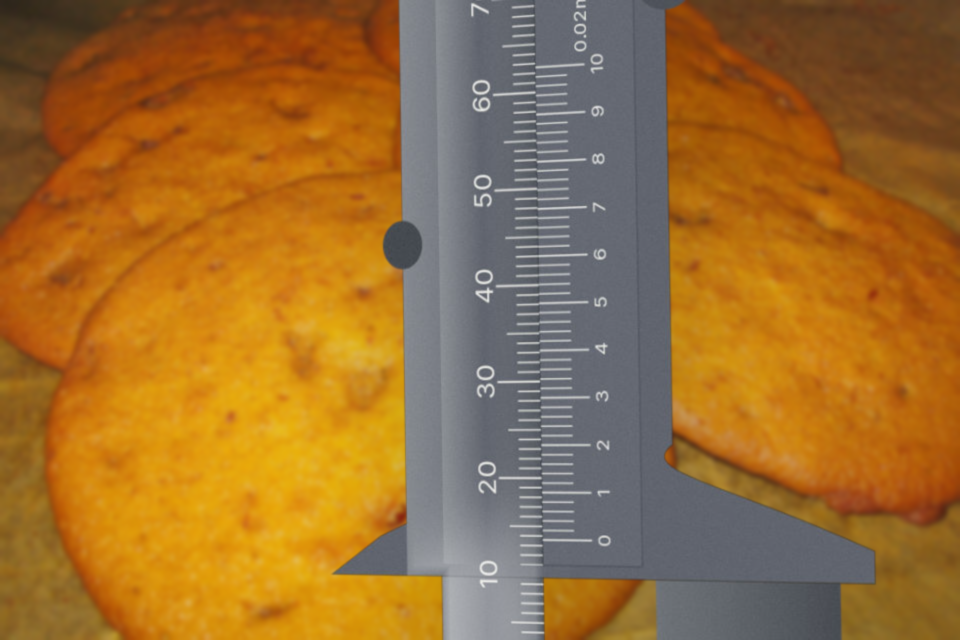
13.6 mm
